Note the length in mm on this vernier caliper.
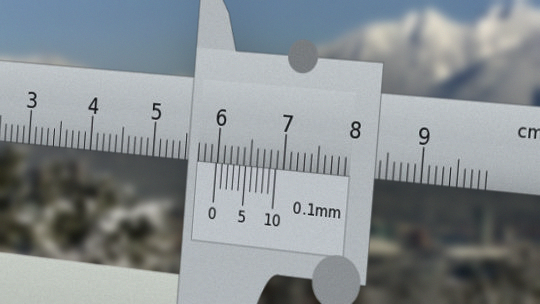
59.8 mm
